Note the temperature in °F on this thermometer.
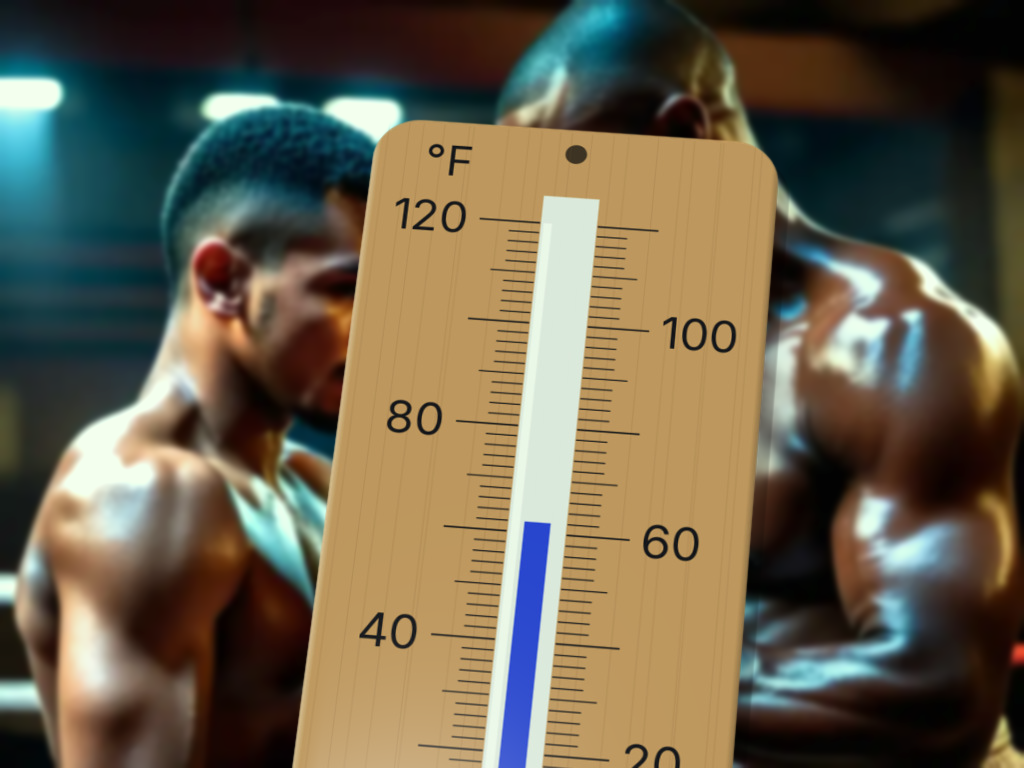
62 °F
